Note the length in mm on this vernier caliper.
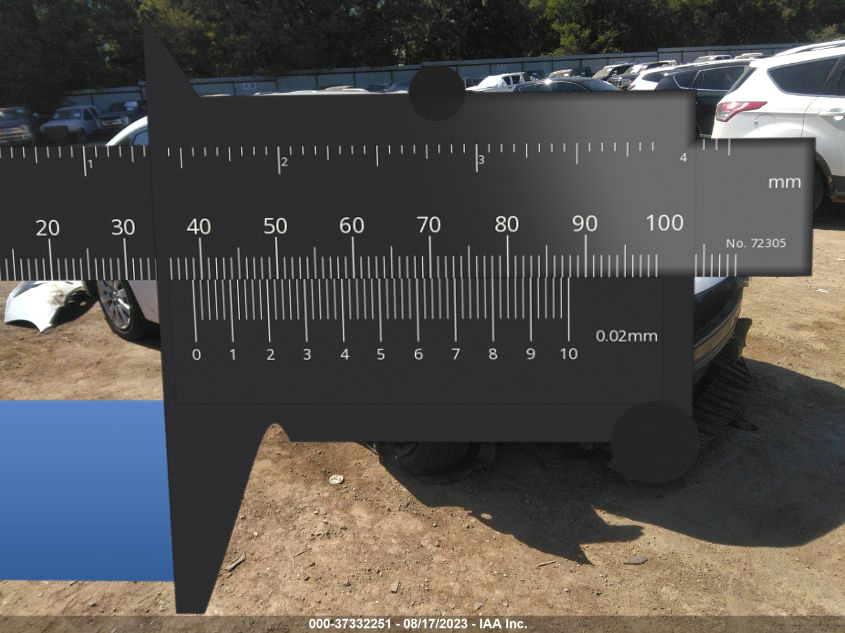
38.8 mm
